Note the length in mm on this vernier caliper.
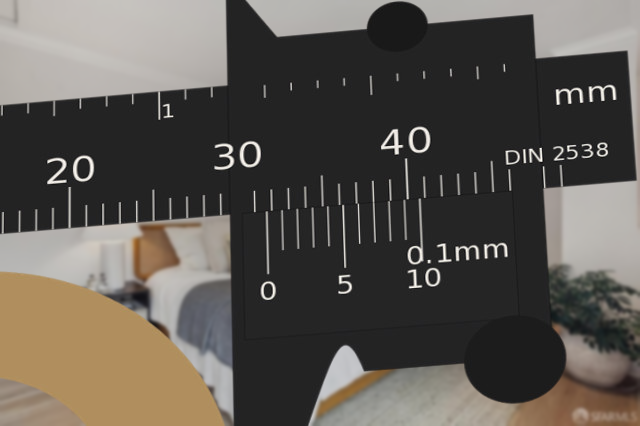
31.7 mm
